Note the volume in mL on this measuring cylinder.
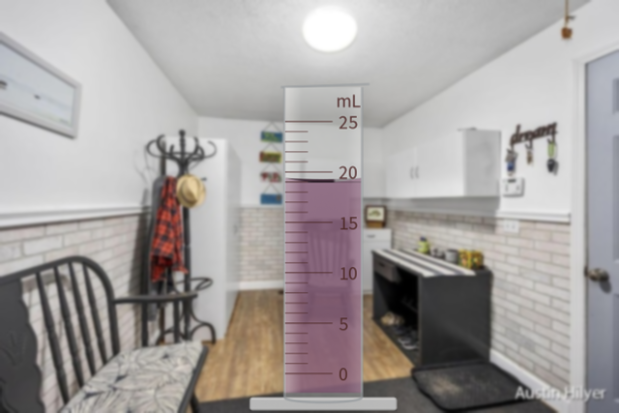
19 mL
